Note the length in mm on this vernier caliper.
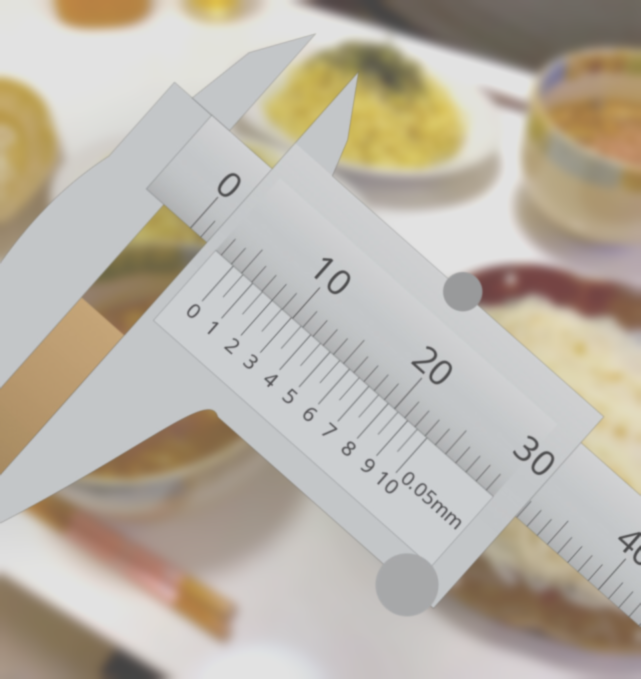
4.2 mm
